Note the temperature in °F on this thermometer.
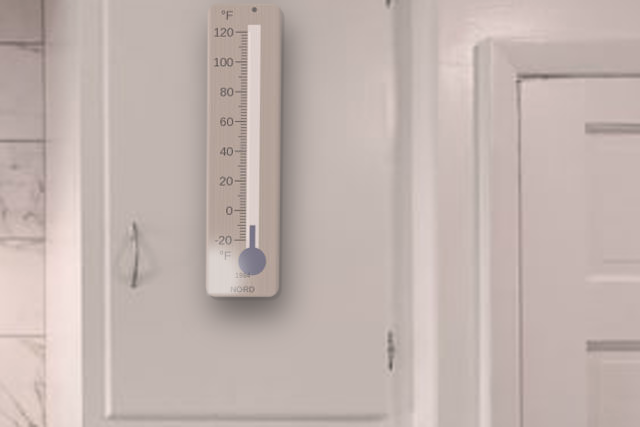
-10 °F
